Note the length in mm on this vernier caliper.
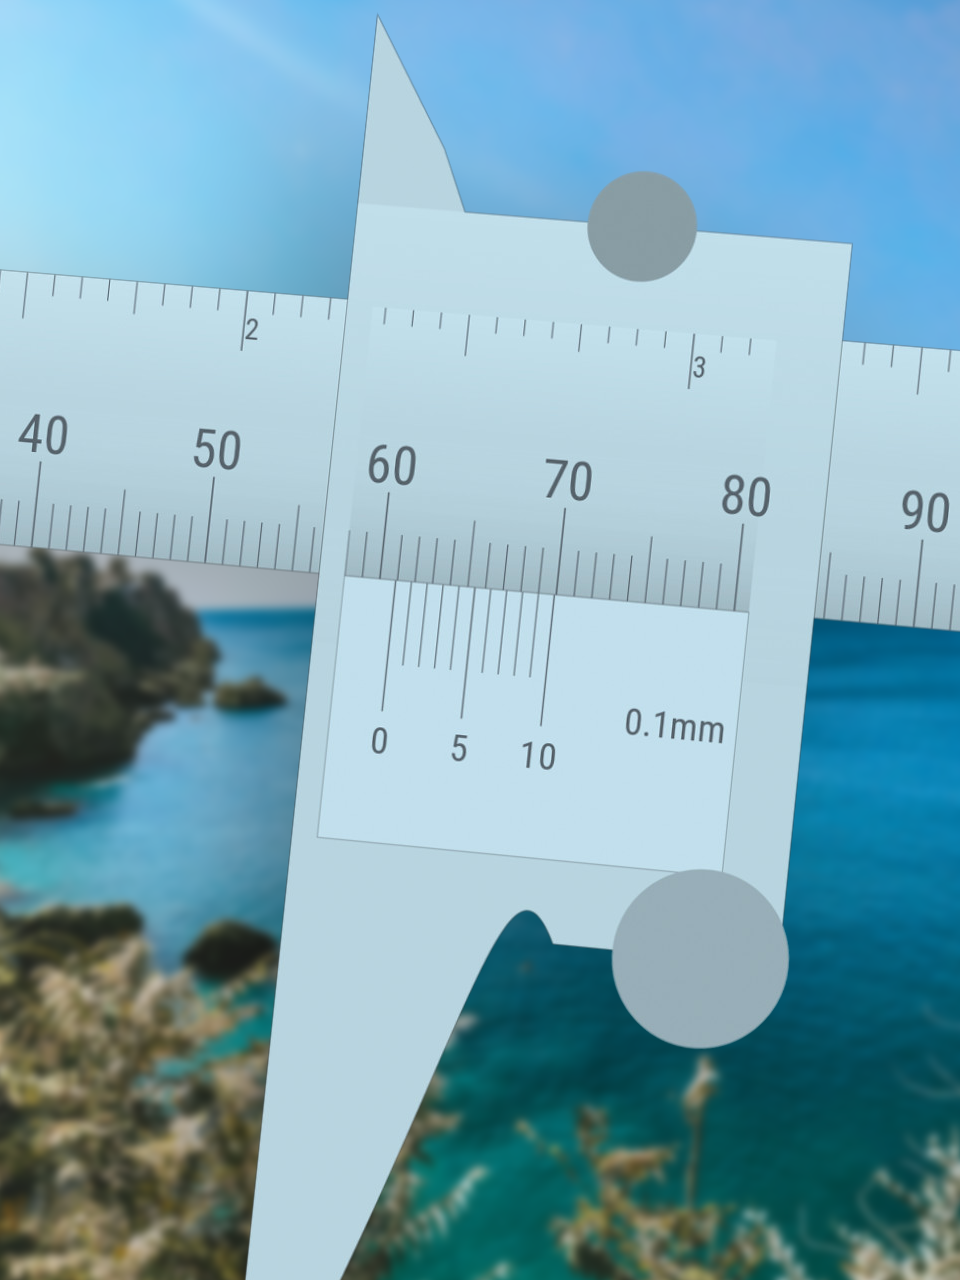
60.9 mm
